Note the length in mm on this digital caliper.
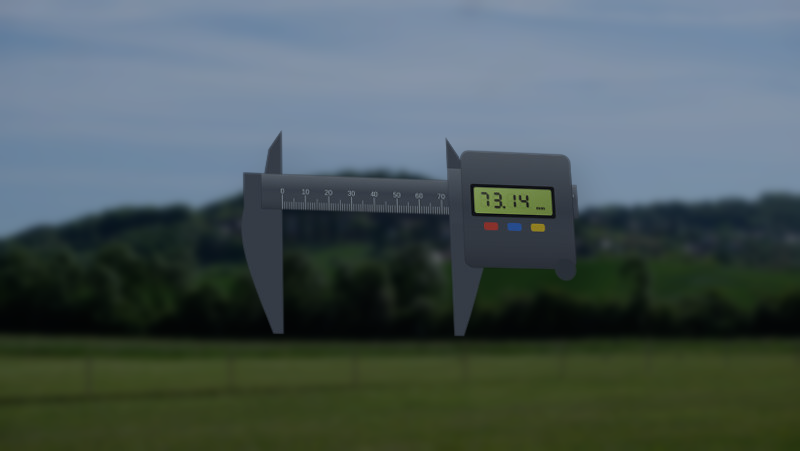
73.14 mm
